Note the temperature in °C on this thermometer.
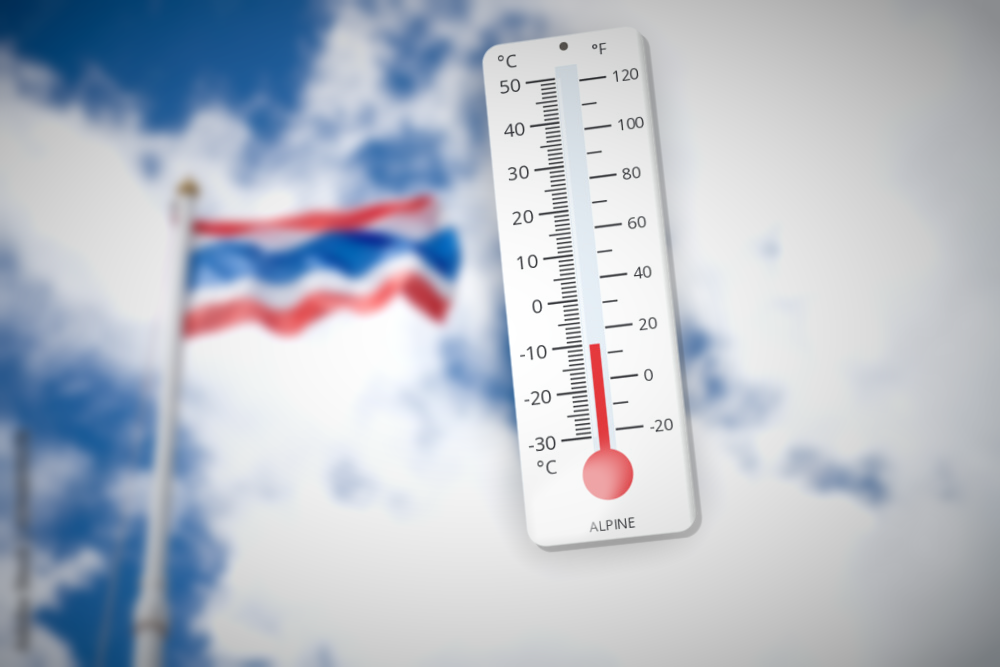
-10 °C
